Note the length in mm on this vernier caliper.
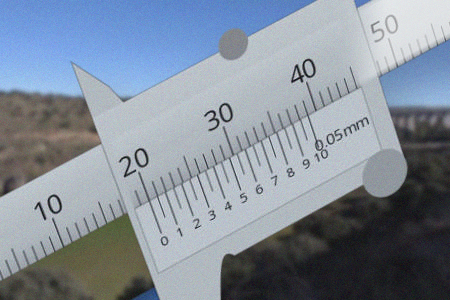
20.0 mm
